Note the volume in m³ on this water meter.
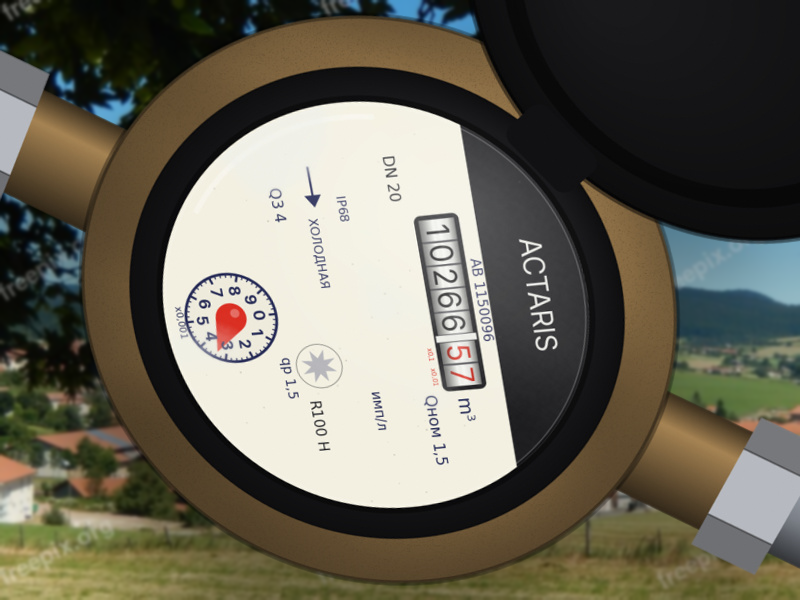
10266.573 m³
